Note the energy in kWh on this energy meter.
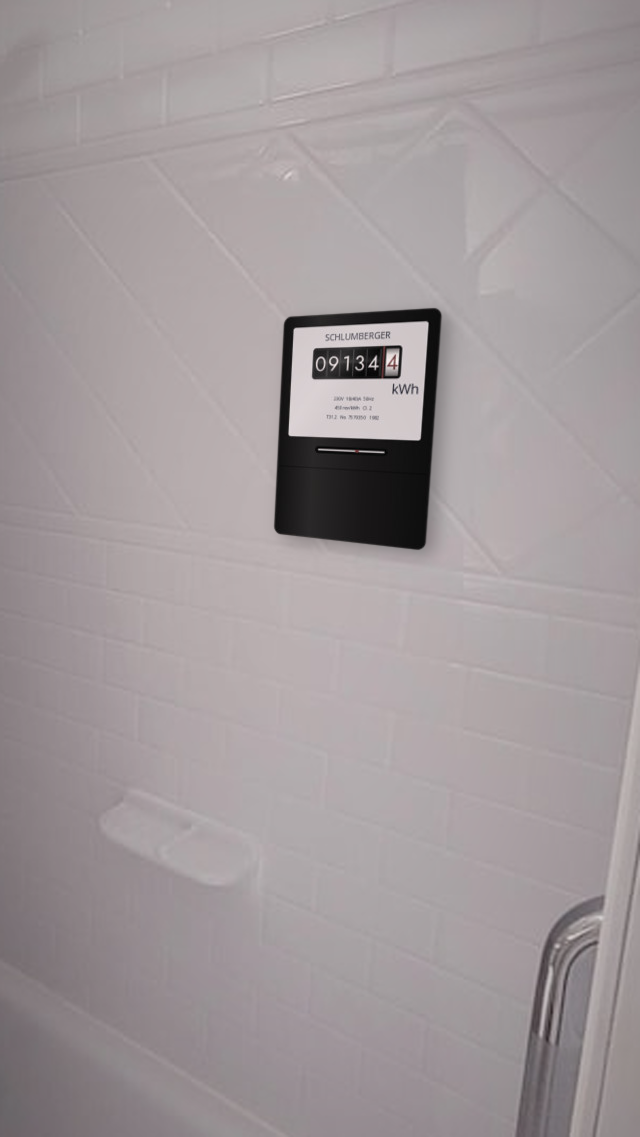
9134.4 kWh
